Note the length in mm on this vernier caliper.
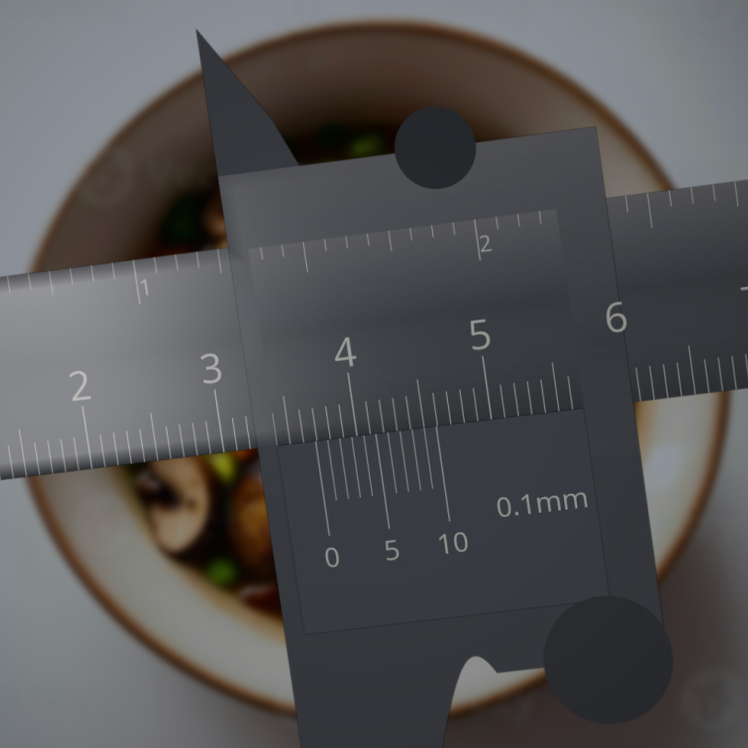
36.9 mm
